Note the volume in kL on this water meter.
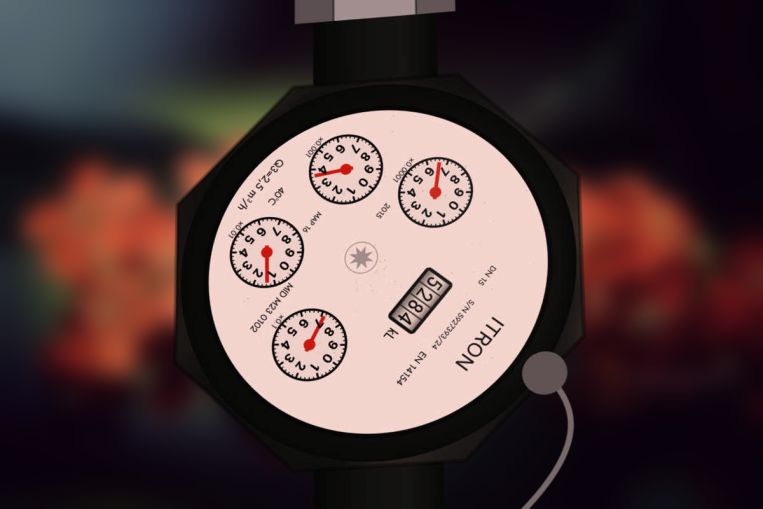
5284.7136 kL
